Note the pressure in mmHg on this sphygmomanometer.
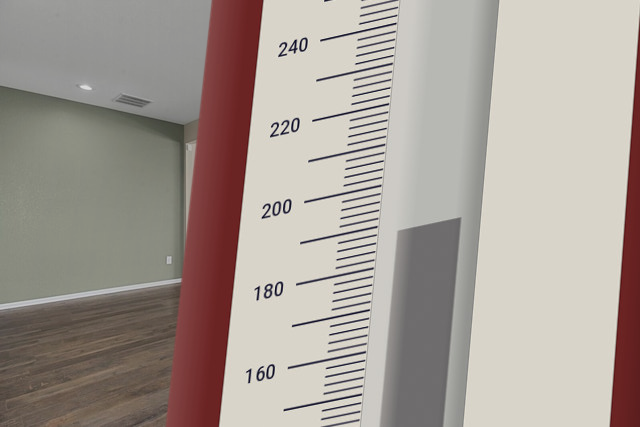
188 mmHg
